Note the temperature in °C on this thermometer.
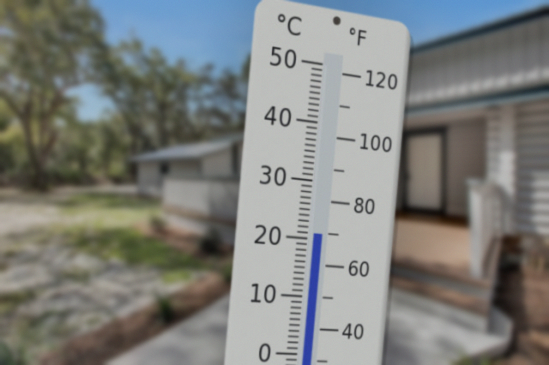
21 °C
